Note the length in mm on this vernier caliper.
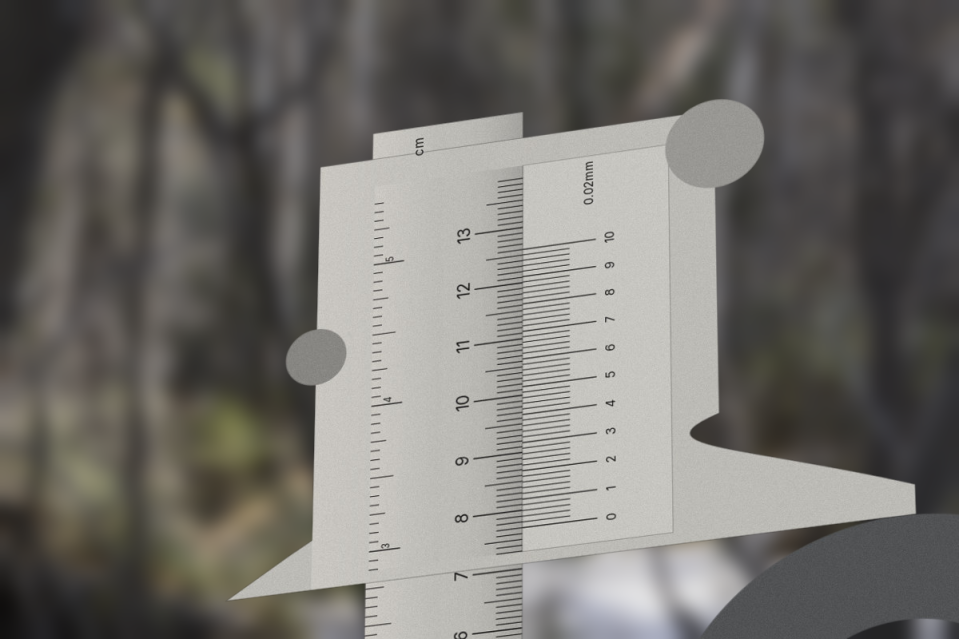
77.0 mm
